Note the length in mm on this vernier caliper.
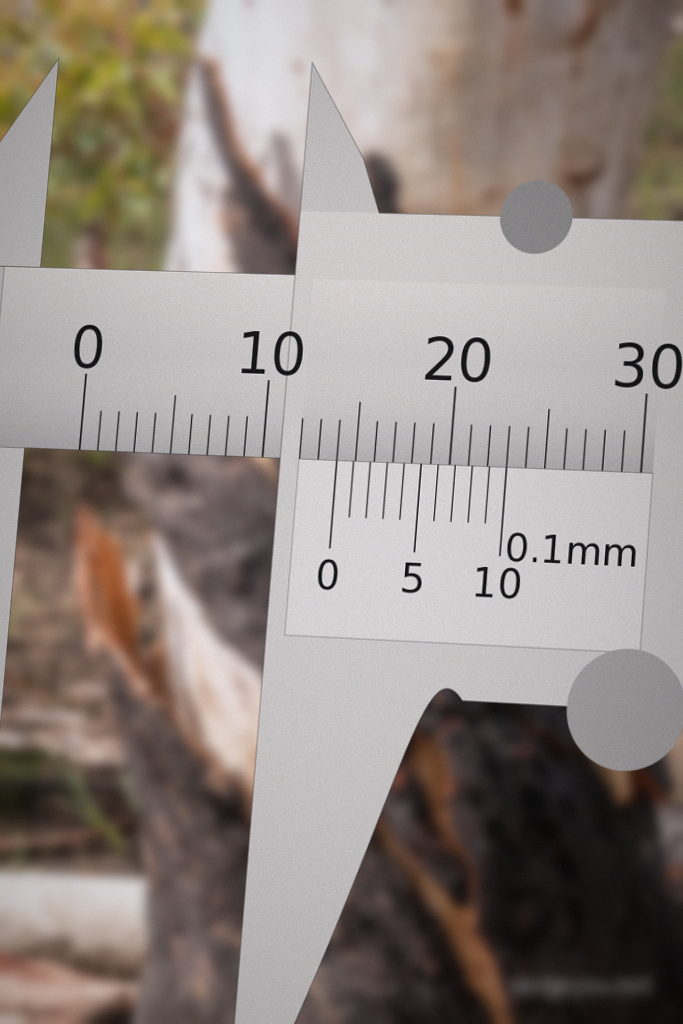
14.0 mm
